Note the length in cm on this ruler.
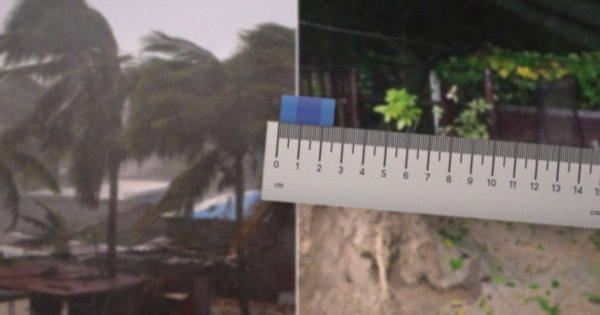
2.5 cm
